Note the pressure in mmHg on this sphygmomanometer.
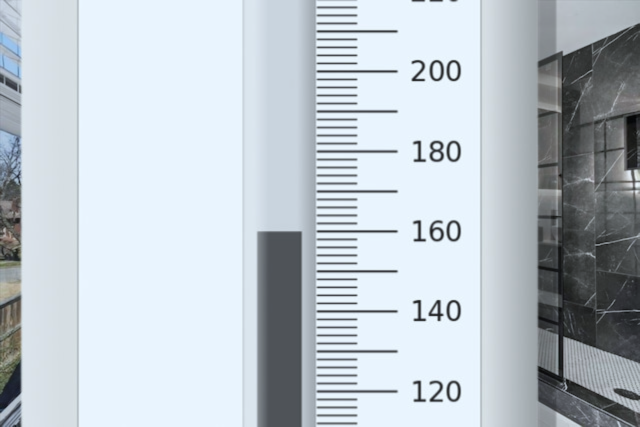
160 mmHg
